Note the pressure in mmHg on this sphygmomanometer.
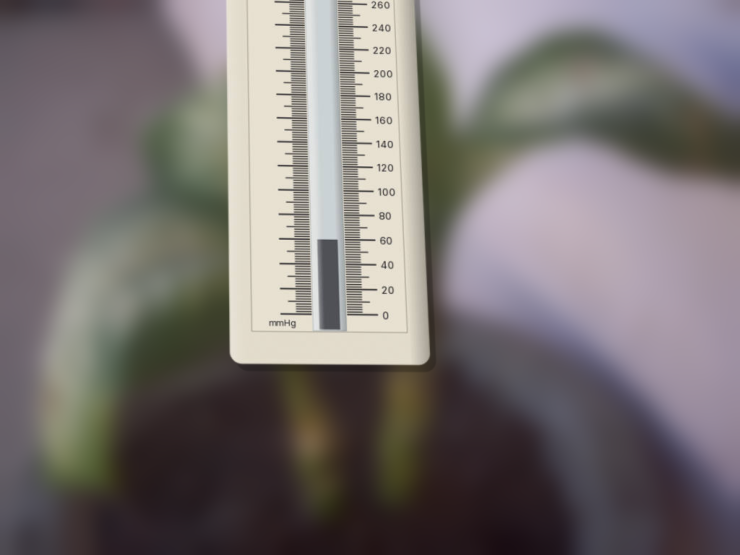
60 mmHg
